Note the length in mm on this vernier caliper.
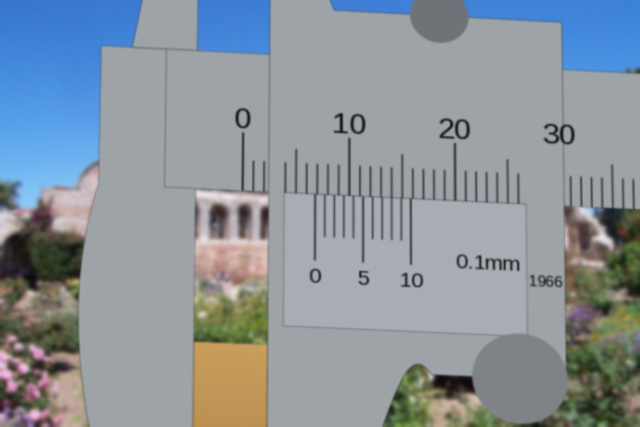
6.8 mm
